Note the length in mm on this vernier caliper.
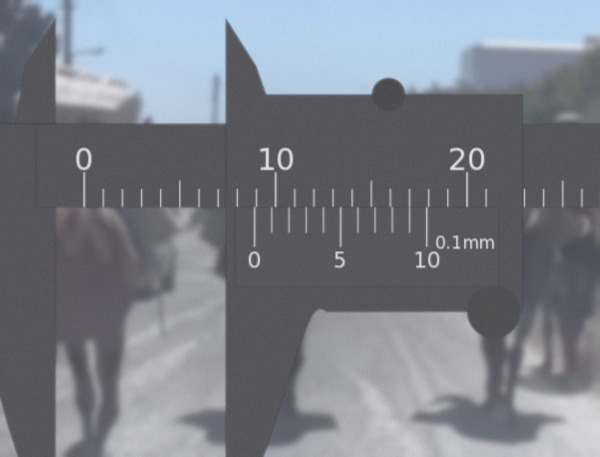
8.9 mm
